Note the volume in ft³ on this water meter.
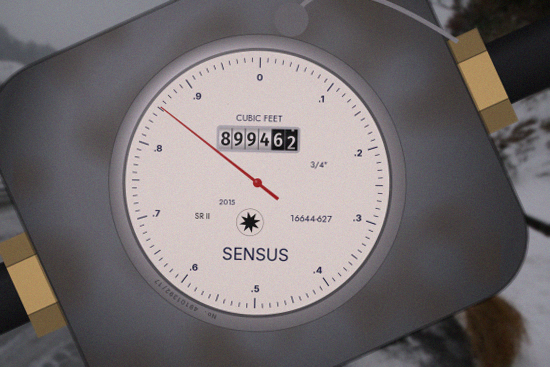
899461.85 ft³
